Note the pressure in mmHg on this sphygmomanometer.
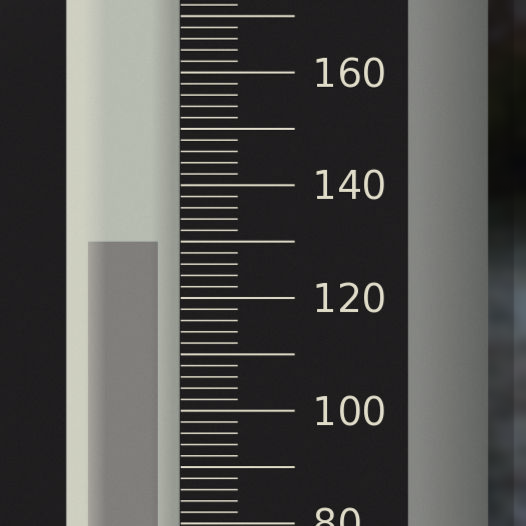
130 mmHg
